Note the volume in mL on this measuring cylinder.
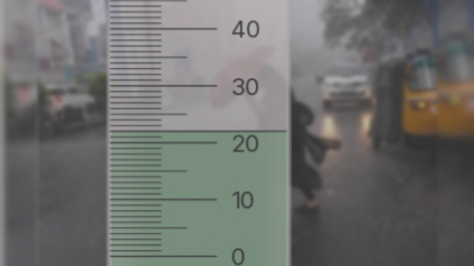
22 mL
